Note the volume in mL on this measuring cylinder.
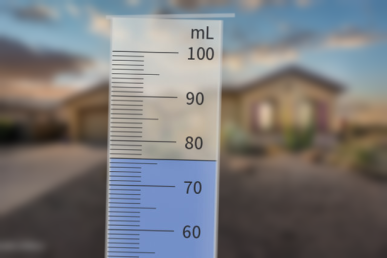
76 mL
